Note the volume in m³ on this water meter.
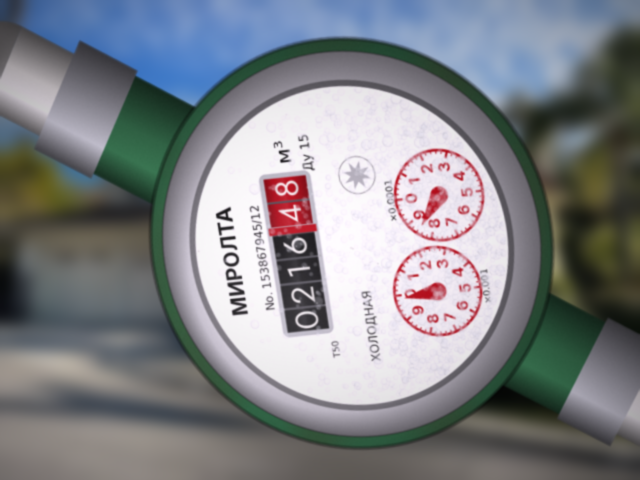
216.4798 m³
